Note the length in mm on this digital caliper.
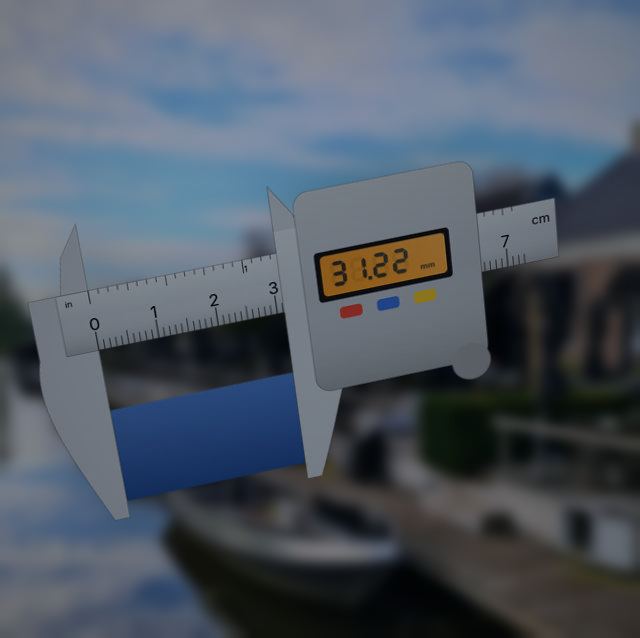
31.22 mm
